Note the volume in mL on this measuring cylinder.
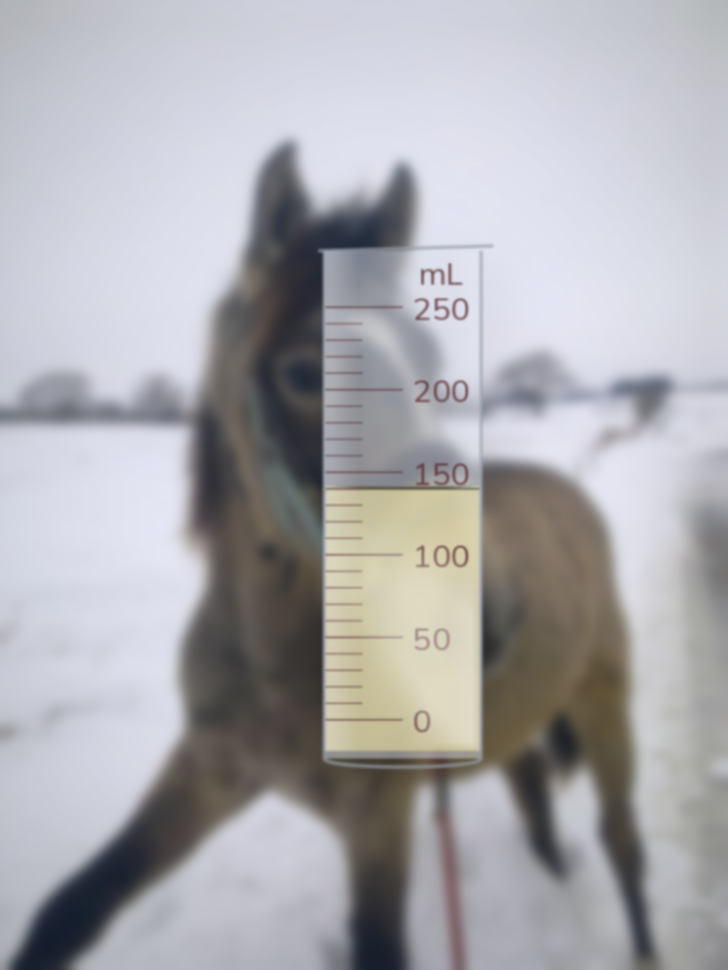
140 mL
